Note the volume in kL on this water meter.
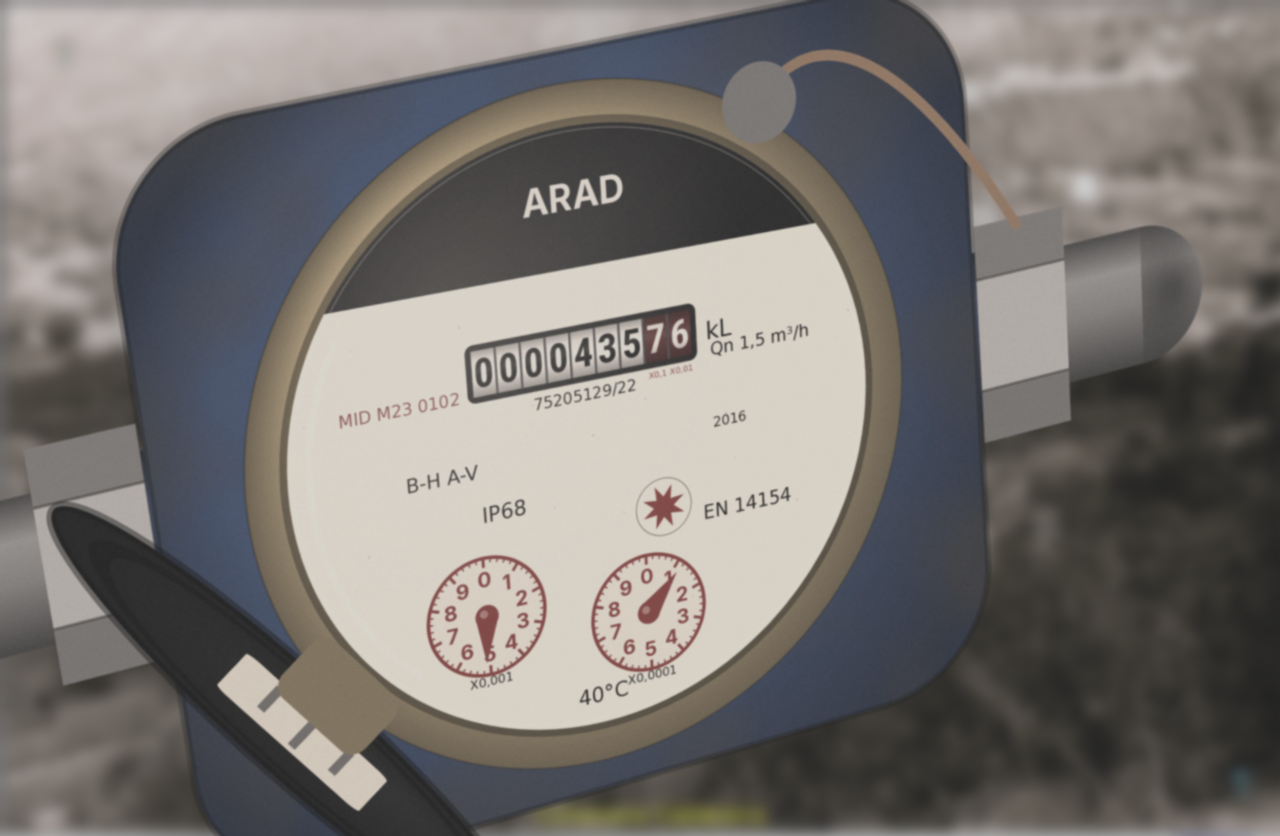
435.7651 kL
